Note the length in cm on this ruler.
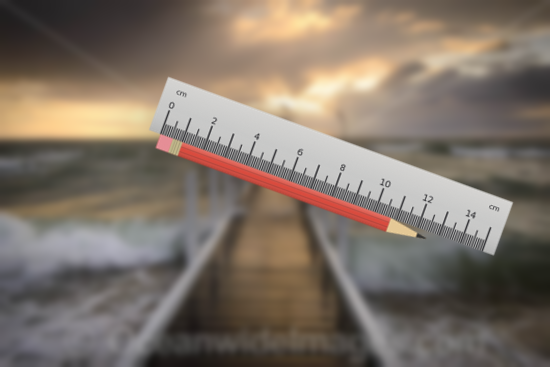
12.5 cm
